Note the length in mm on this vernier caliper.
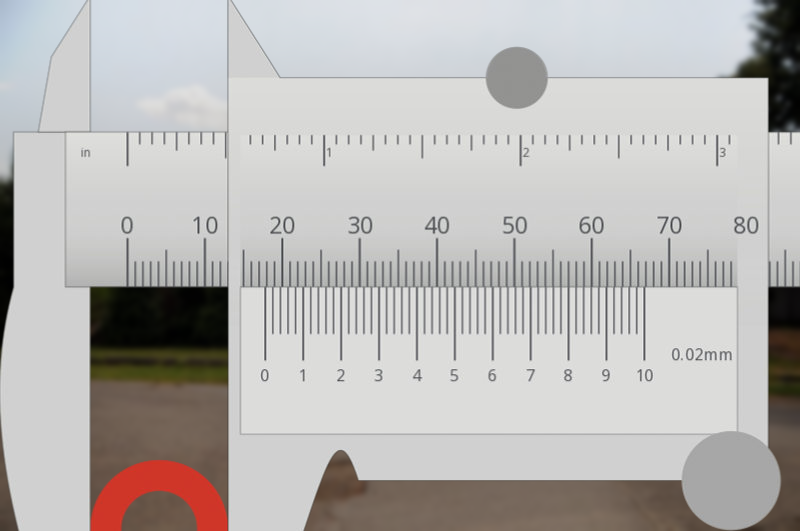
17.8 mm
